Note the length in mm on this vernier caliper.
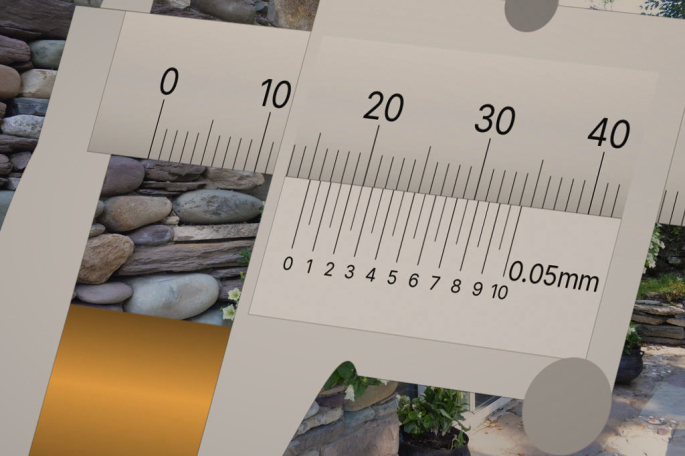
15.2 mm
